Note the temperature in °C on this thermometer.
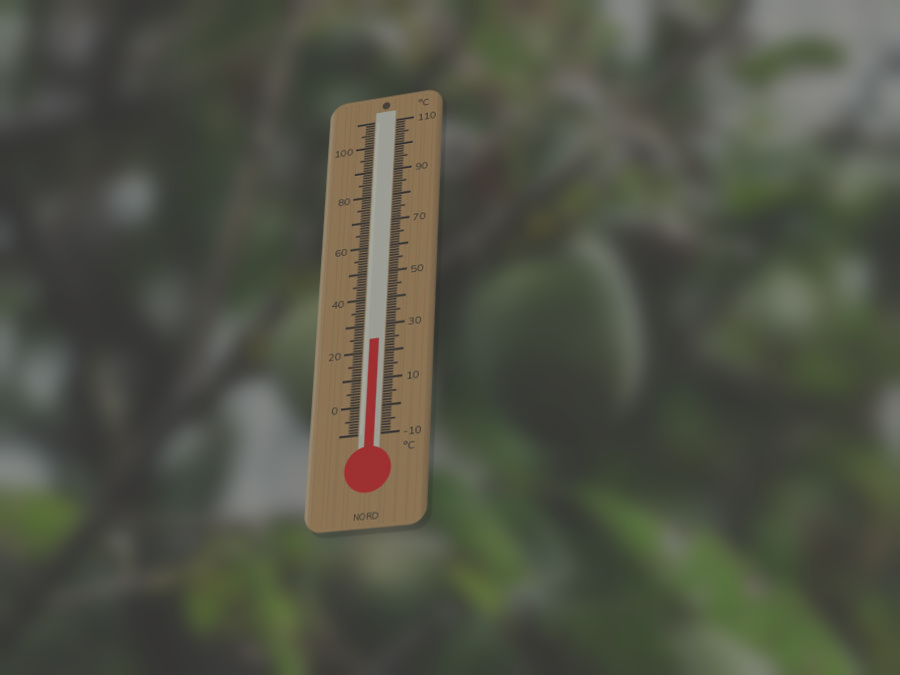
25 °C
